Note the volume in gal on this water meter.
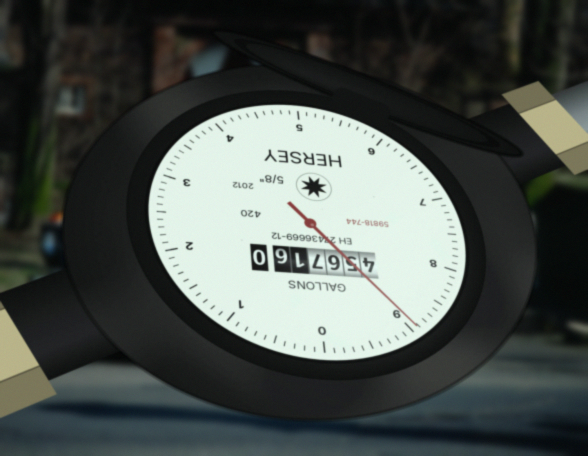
4567158.9 gal
